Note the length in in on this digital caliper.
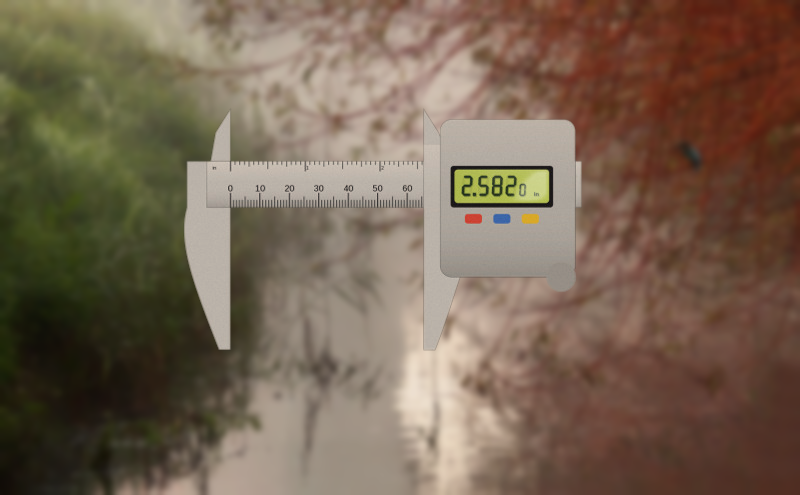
2.5820 in
